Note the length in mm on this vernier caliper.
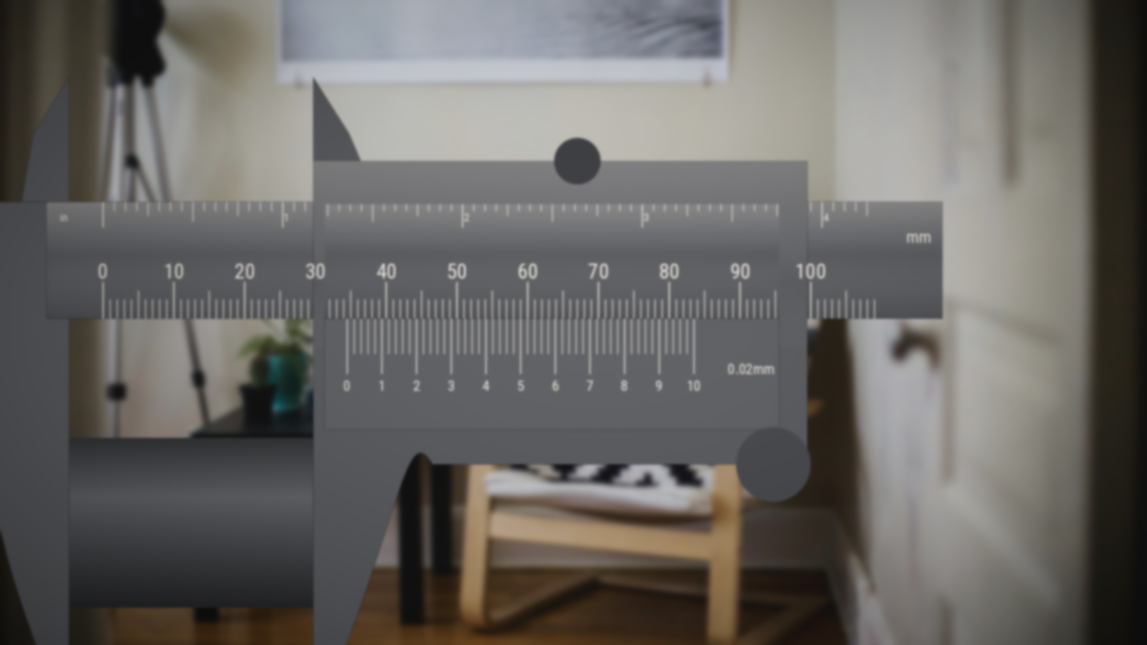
34.5 mm
